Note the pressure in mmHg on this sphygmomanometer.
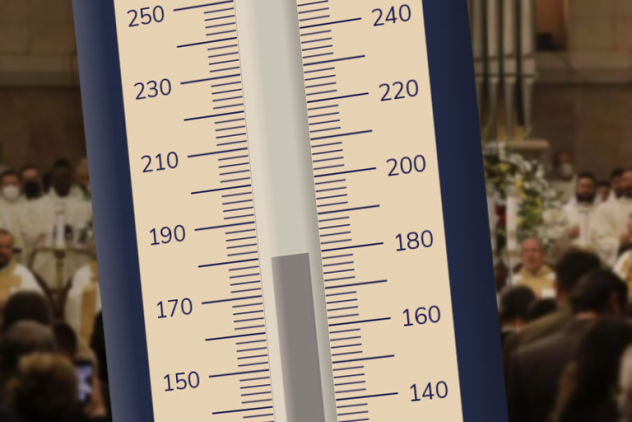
180 mmHg
